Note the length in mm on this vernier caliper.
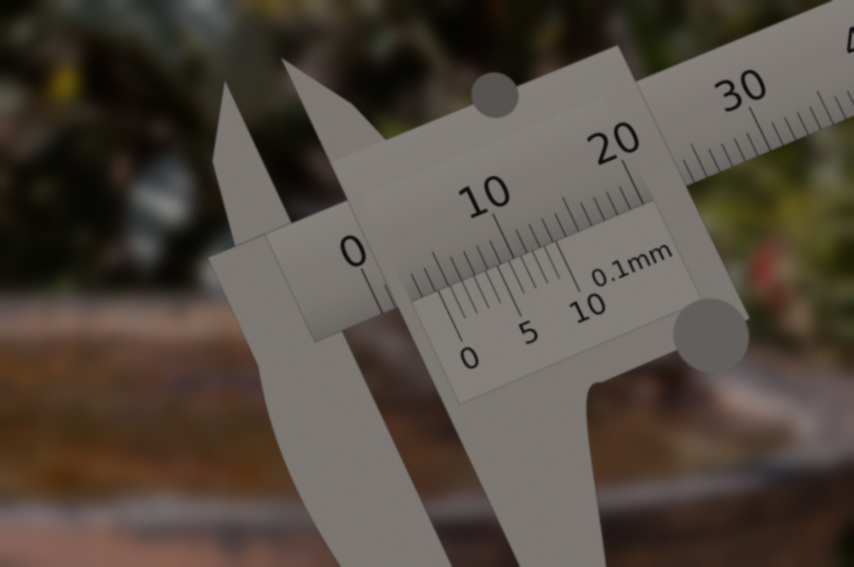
4.2 mm
